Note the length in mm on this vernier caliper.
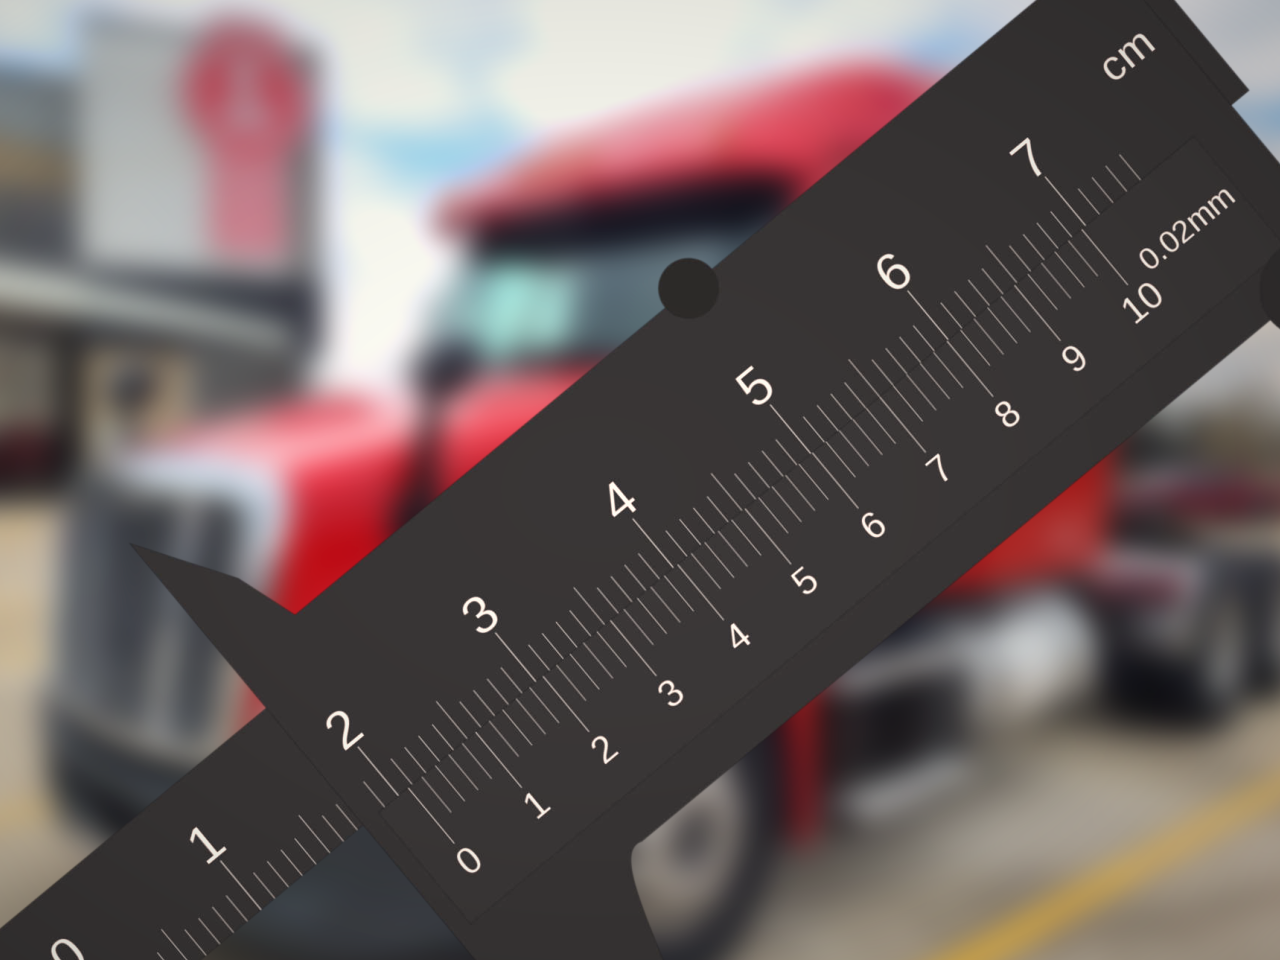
20.7 mm
